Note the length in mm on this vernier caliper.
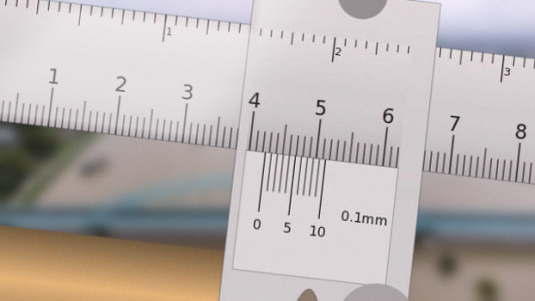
42.4 mm
